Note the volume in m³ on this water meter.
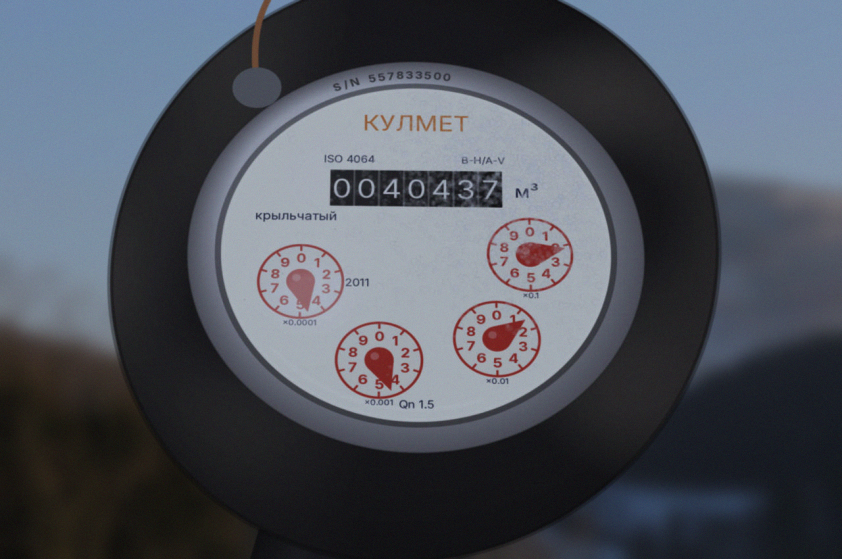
40437.2144 m³
